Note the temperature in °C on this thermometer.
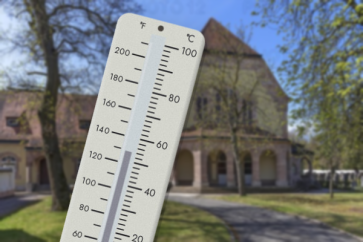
54 °C
